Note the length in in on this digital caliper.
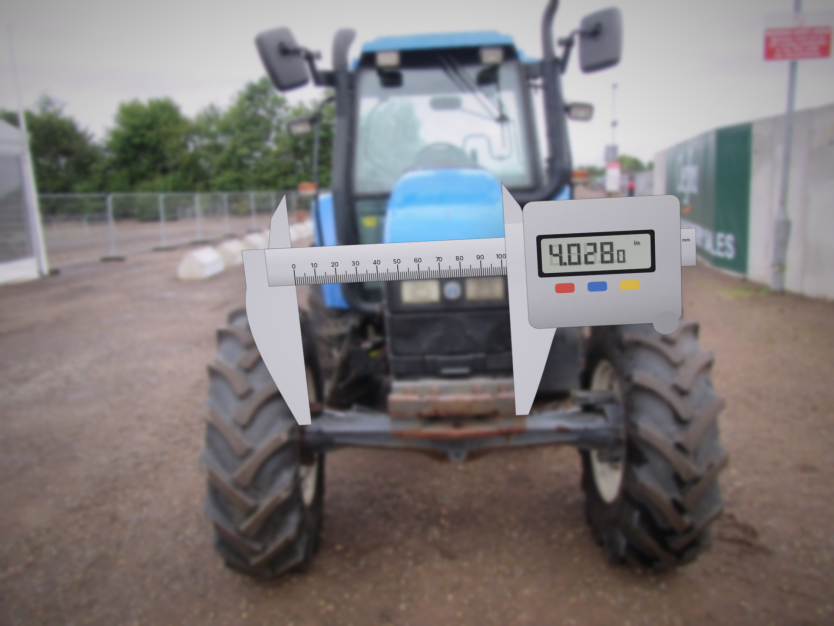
4.0280 in
